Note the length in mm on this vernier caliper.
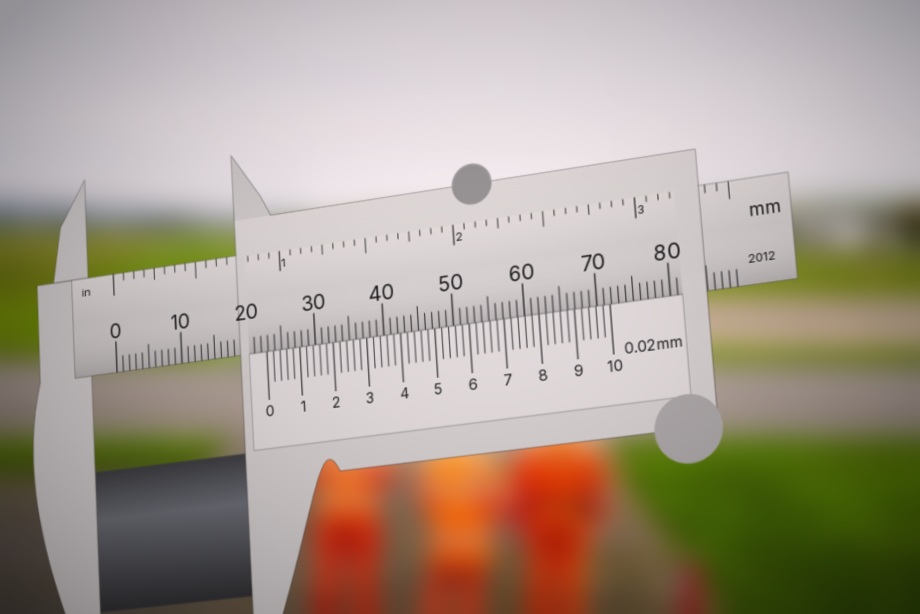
22.8 mm
